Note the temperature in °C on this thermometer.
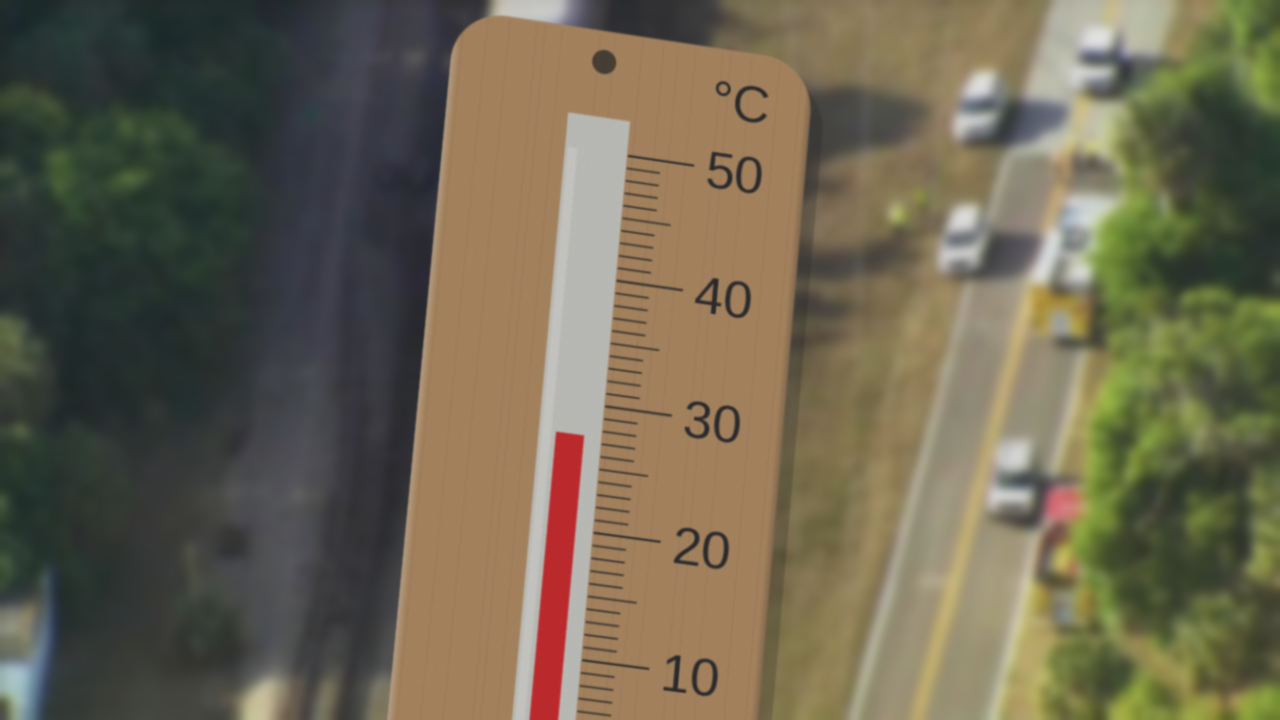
27.5 °C
